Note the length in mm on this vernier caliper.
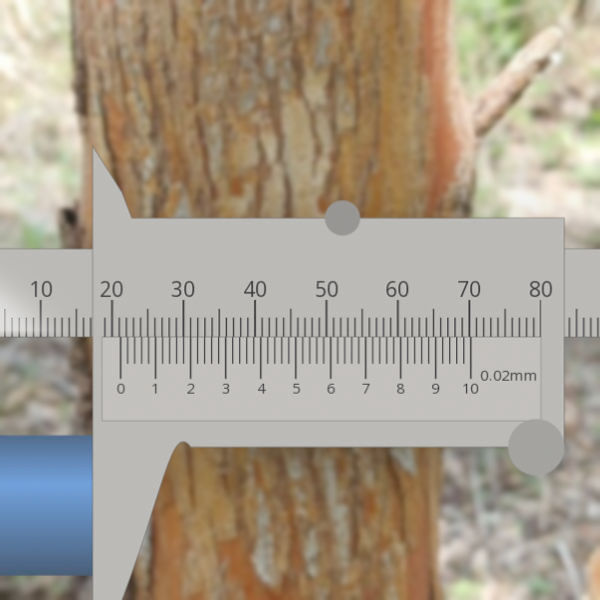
21.2 mm
